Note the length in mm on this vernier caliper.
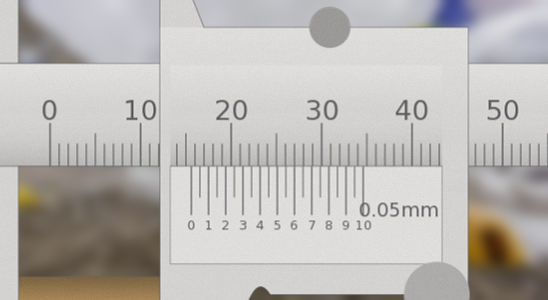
15.6 mm
